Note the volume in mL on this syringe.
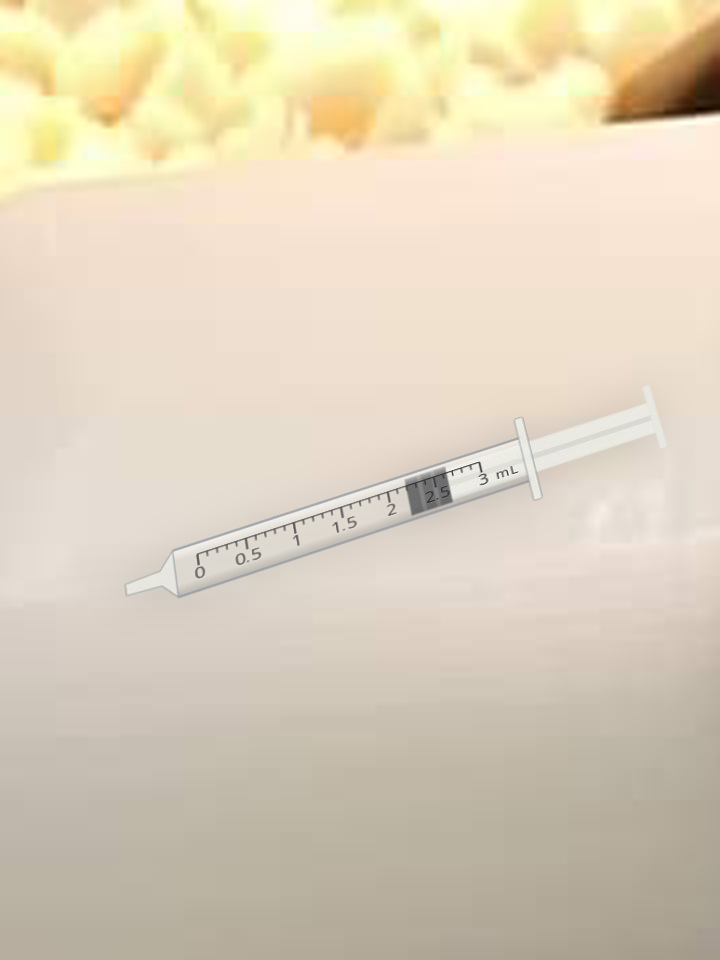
2.2 mL
